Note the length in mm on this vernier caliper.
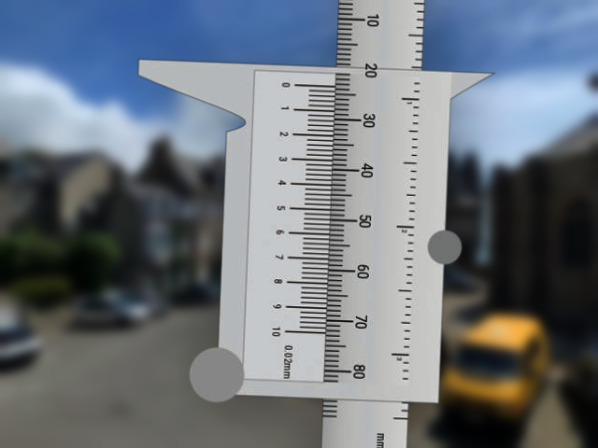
23.5 mm
